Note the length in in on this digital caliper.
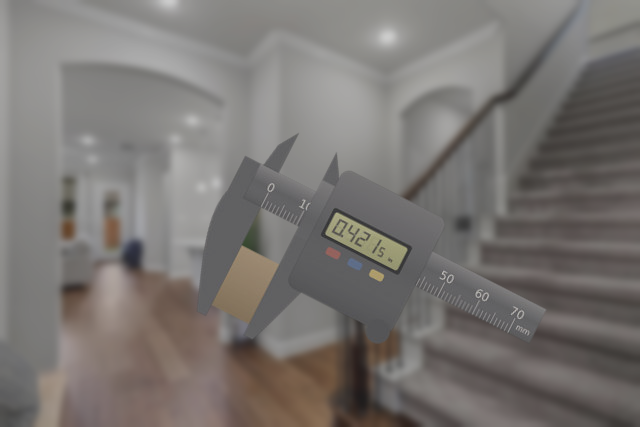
0.4215 in
